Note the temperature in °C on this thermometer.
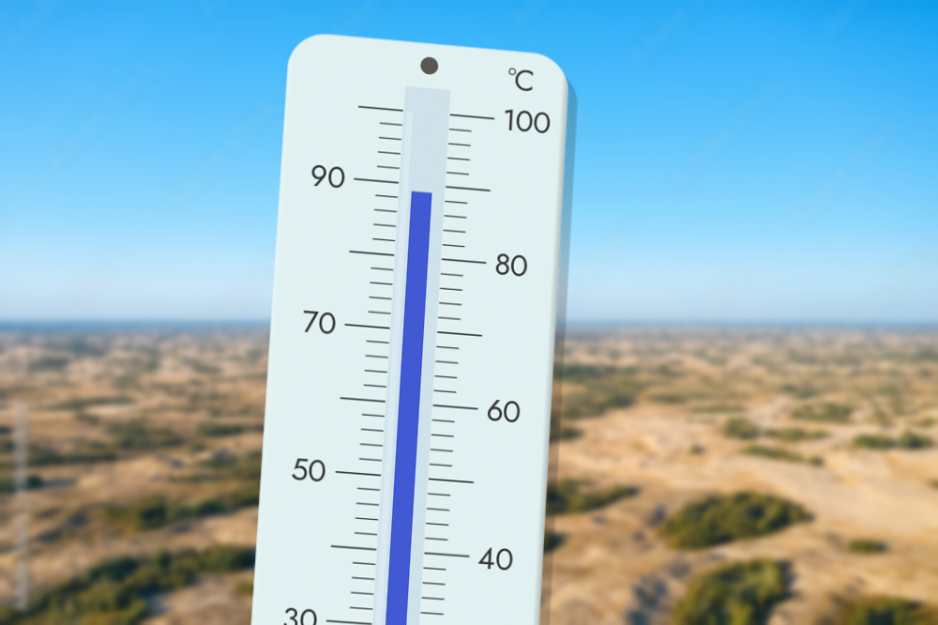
89 °C
